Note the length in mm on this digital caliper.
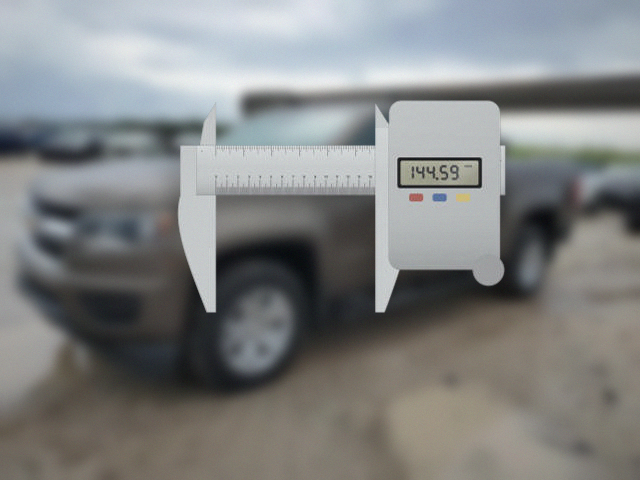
144.59 mm
